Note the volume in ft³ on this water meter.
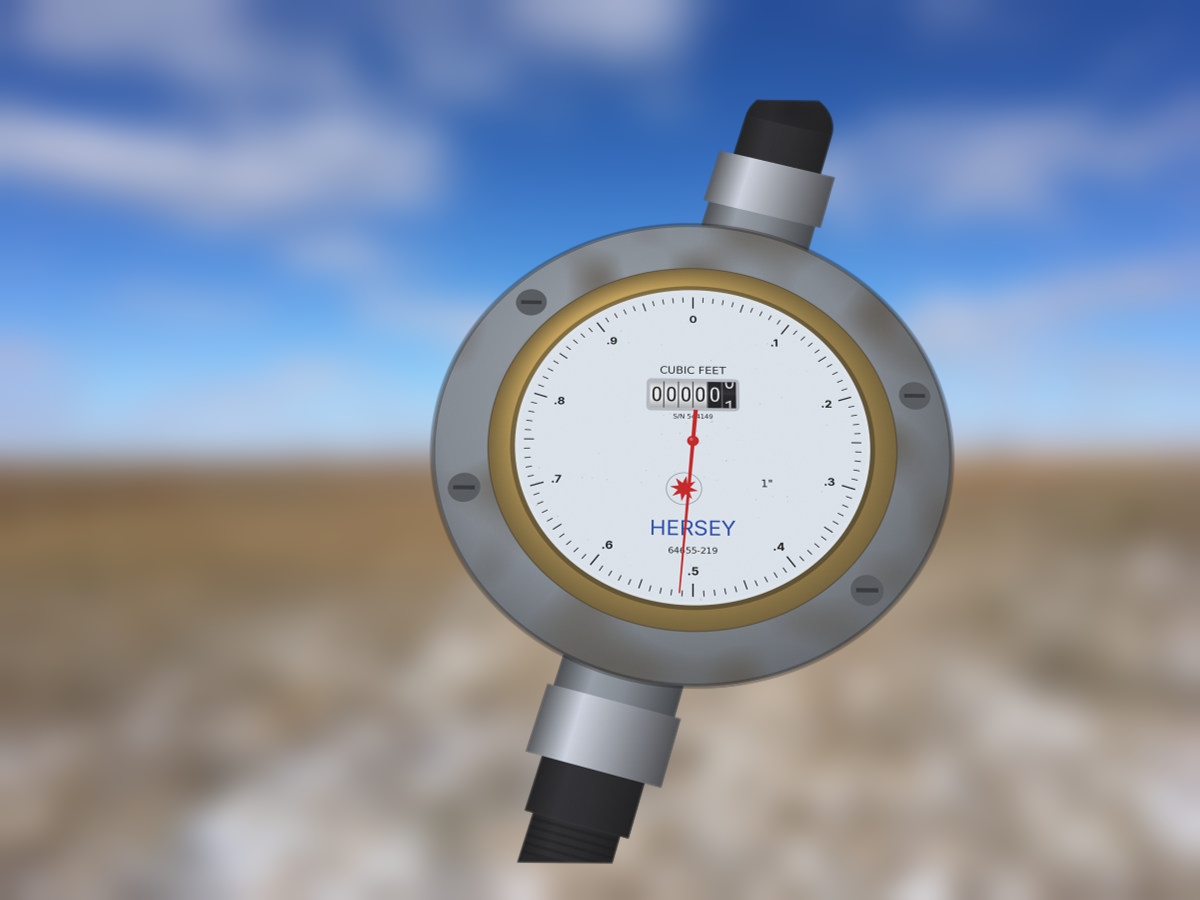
0.51 ft³
